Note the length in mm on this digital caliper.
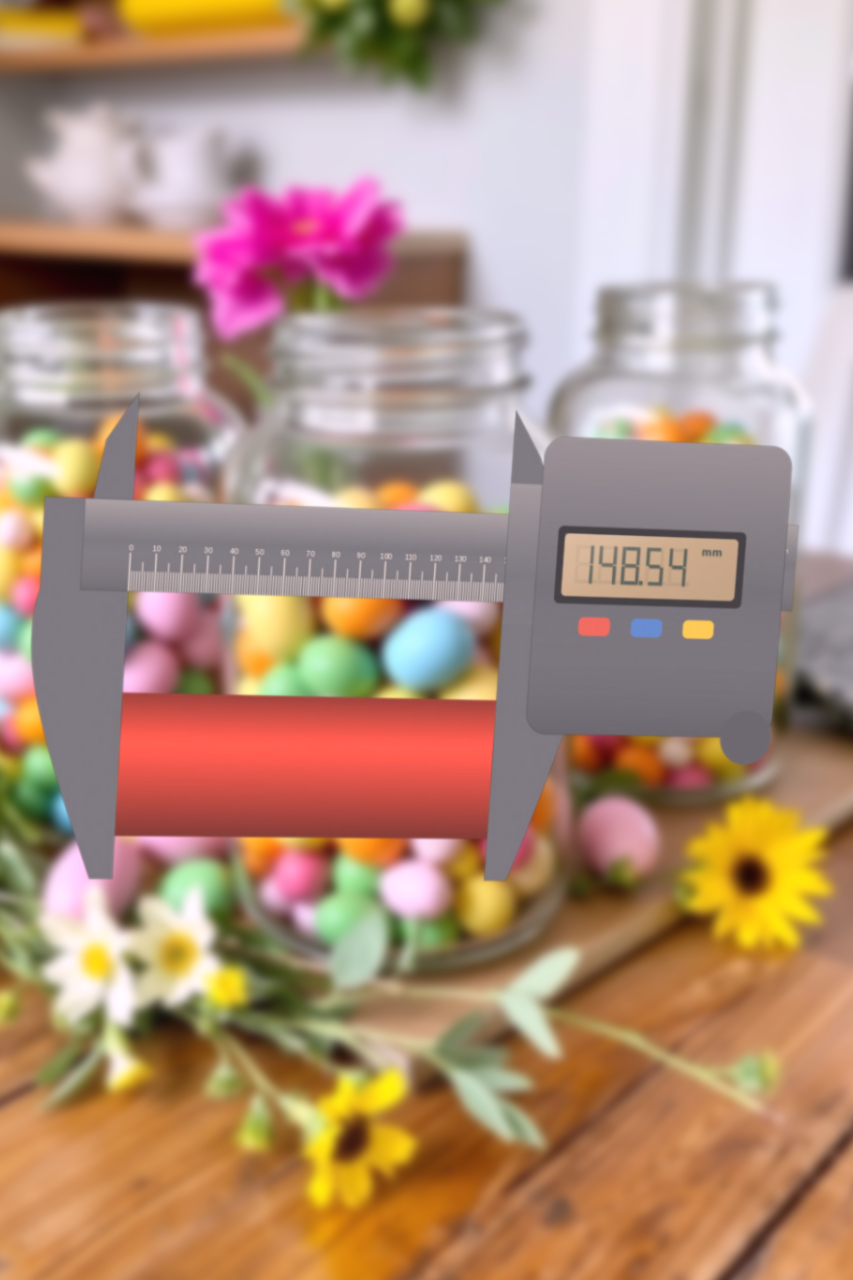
148.54 mm
